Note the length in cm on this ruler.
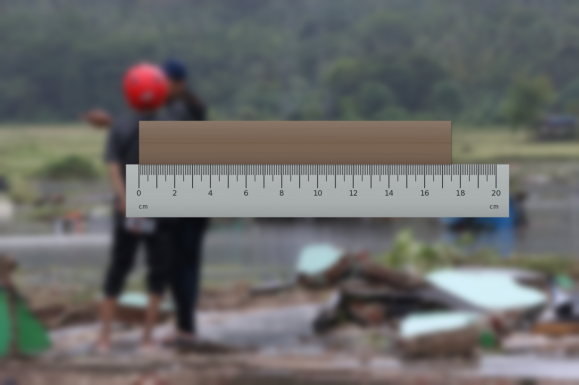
17.5 cm
